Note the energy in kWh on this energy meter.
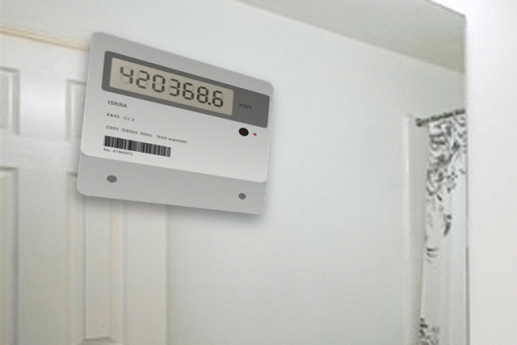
420368.6 kWh
